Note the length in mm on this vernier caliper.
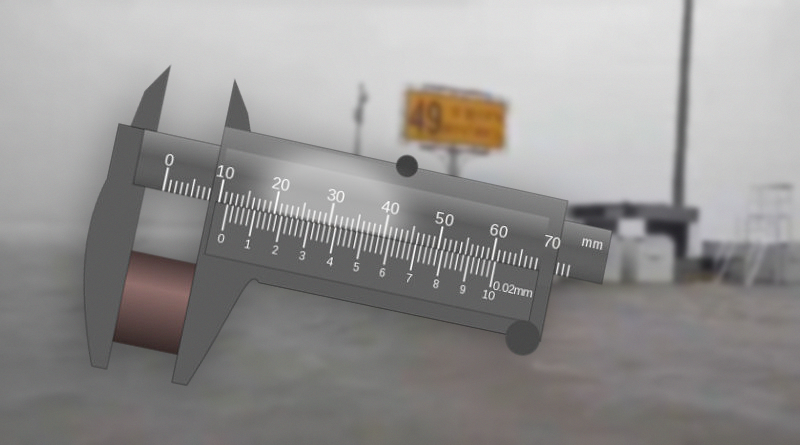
11.6 mm
